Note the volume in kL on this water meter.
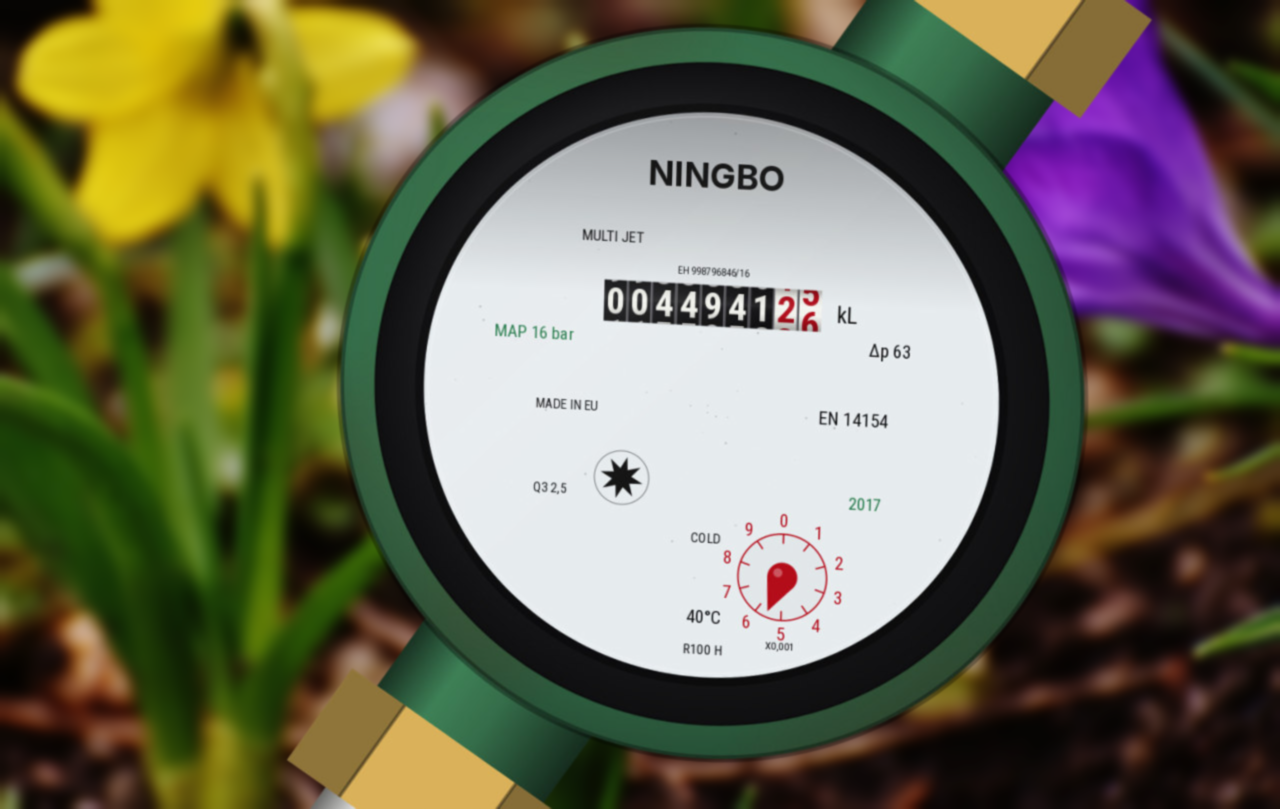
44941.255 kL
